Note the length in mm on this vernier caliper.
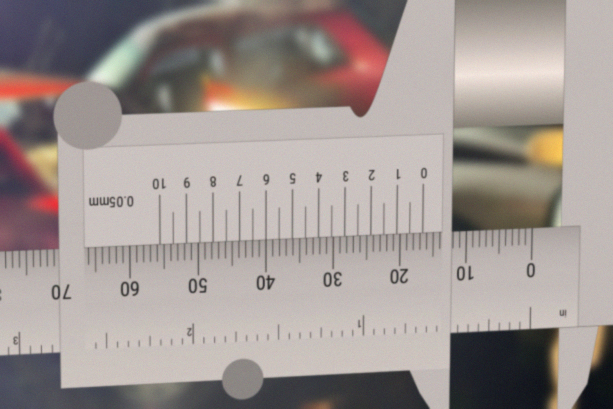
16.6 mm
